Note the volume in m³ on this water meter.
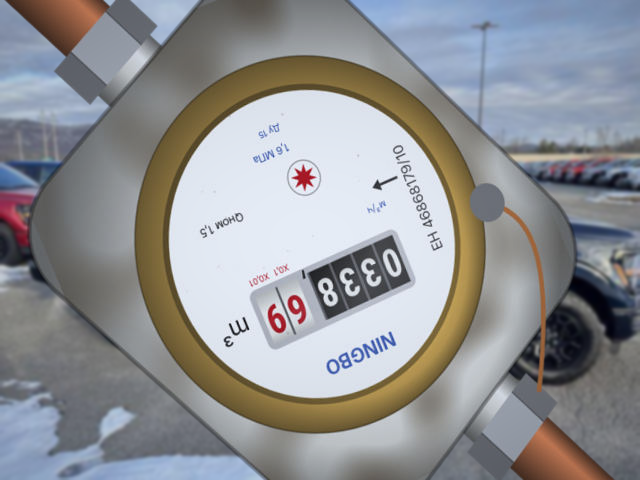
338.69 m³
